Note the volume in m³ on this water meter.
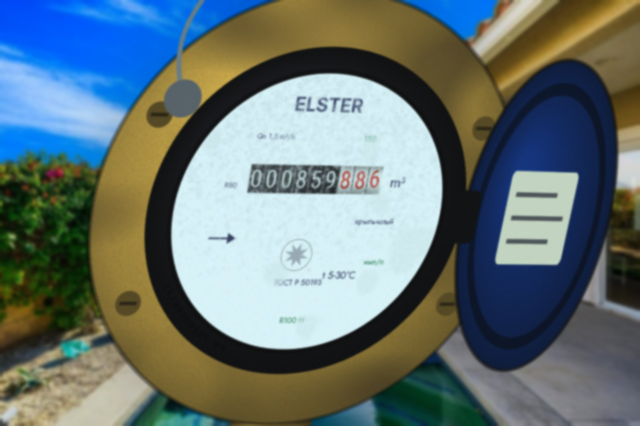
859.886 m³
